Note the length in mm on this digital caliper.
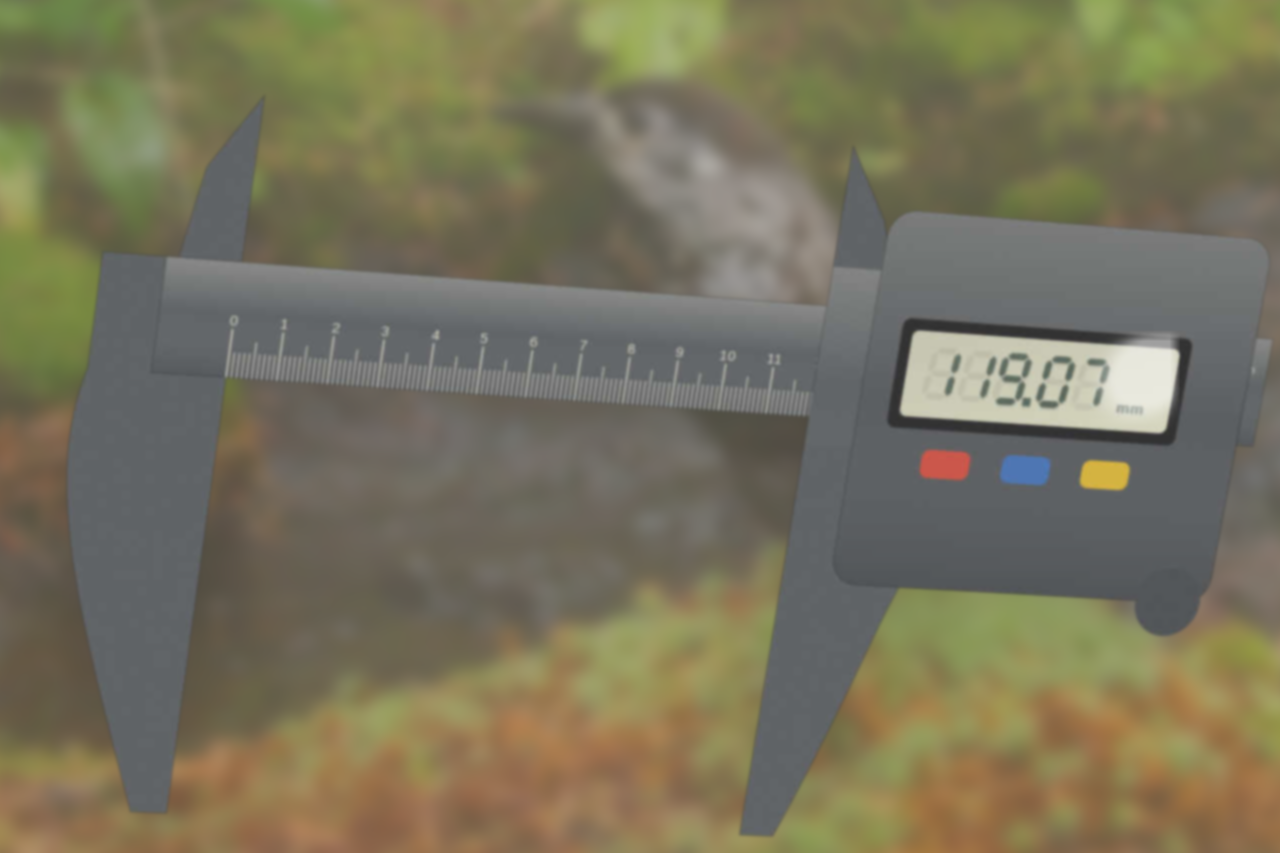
119.07 mm
